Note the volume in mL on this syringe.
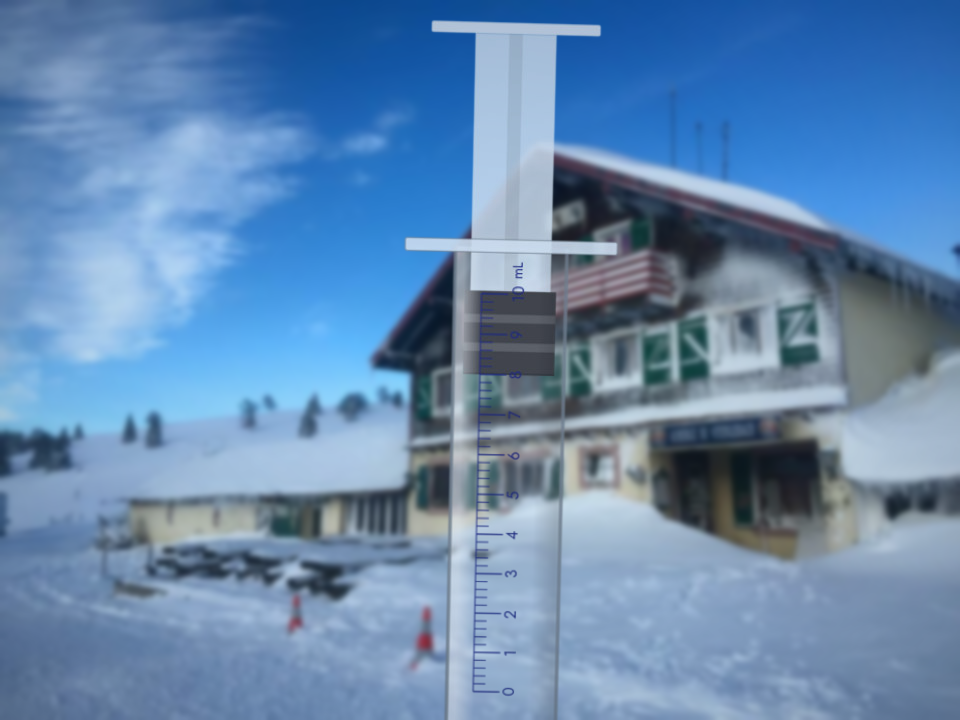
8 mL
